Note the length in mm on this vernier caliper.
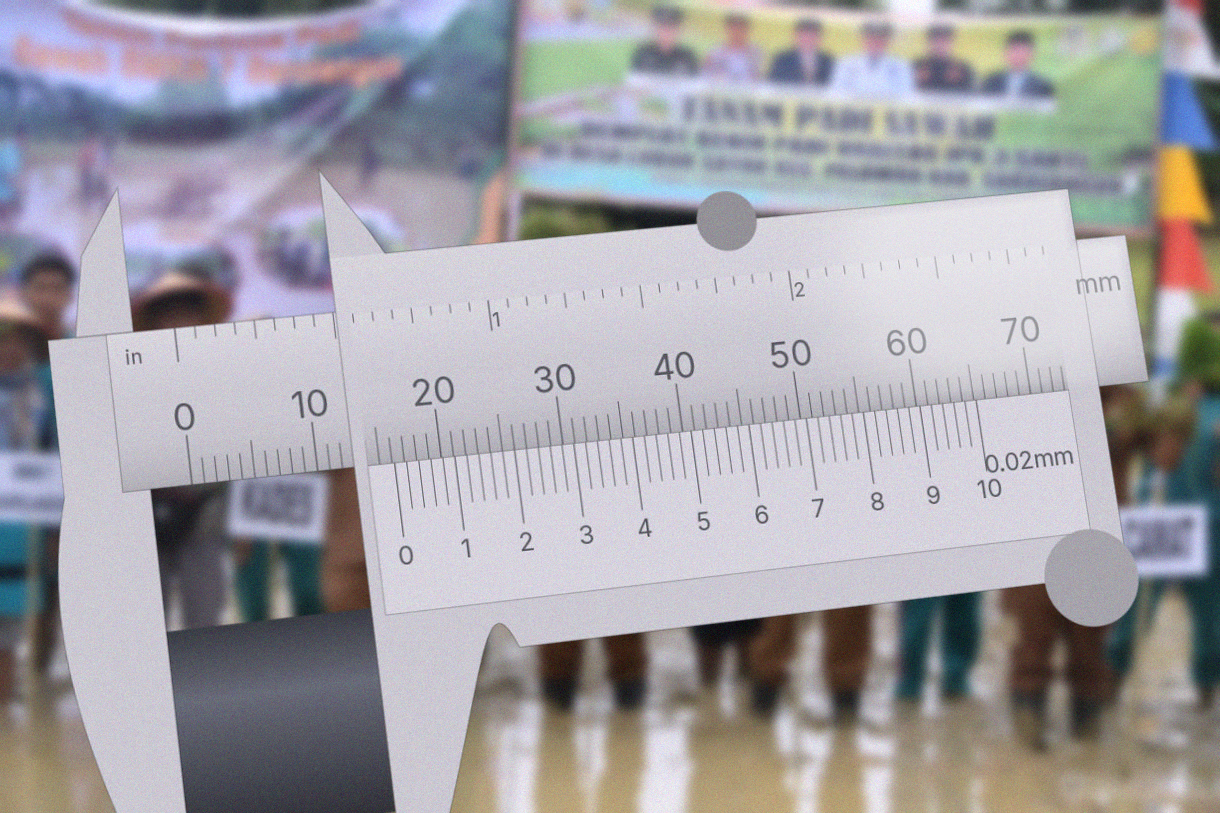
16.2 mm
